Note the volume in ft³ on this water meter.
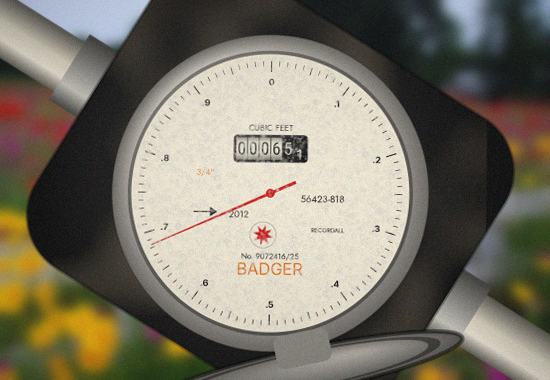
650.68 ft³
